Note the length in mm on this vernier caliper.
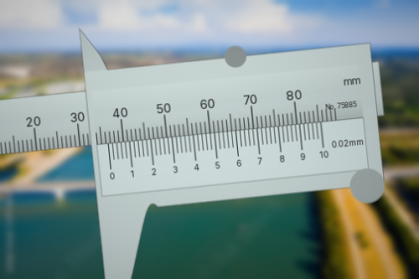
36.5 mm
